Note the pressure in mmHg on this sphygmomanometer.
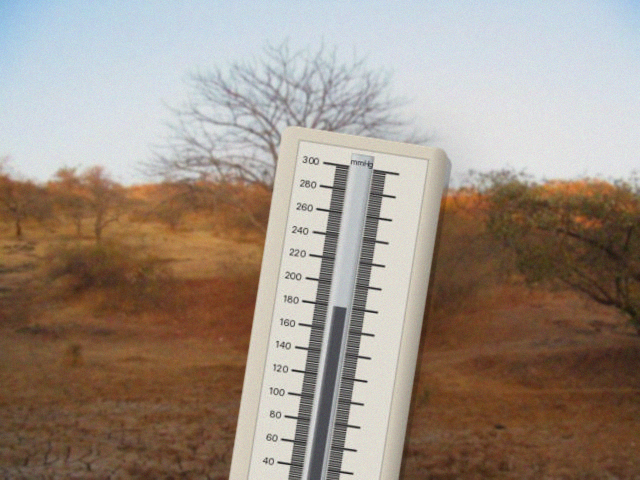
180 mmHg
